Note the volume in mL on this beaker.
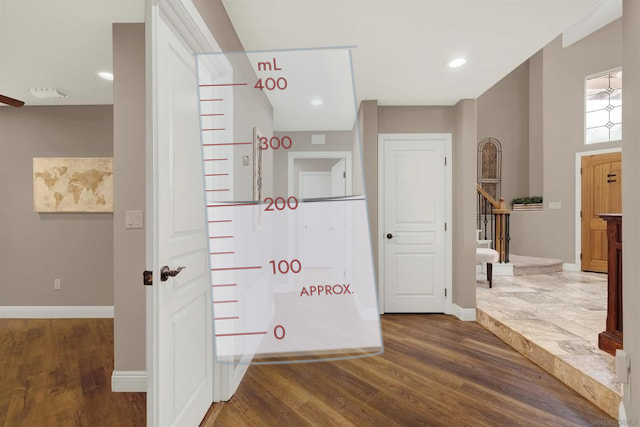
200 mL
